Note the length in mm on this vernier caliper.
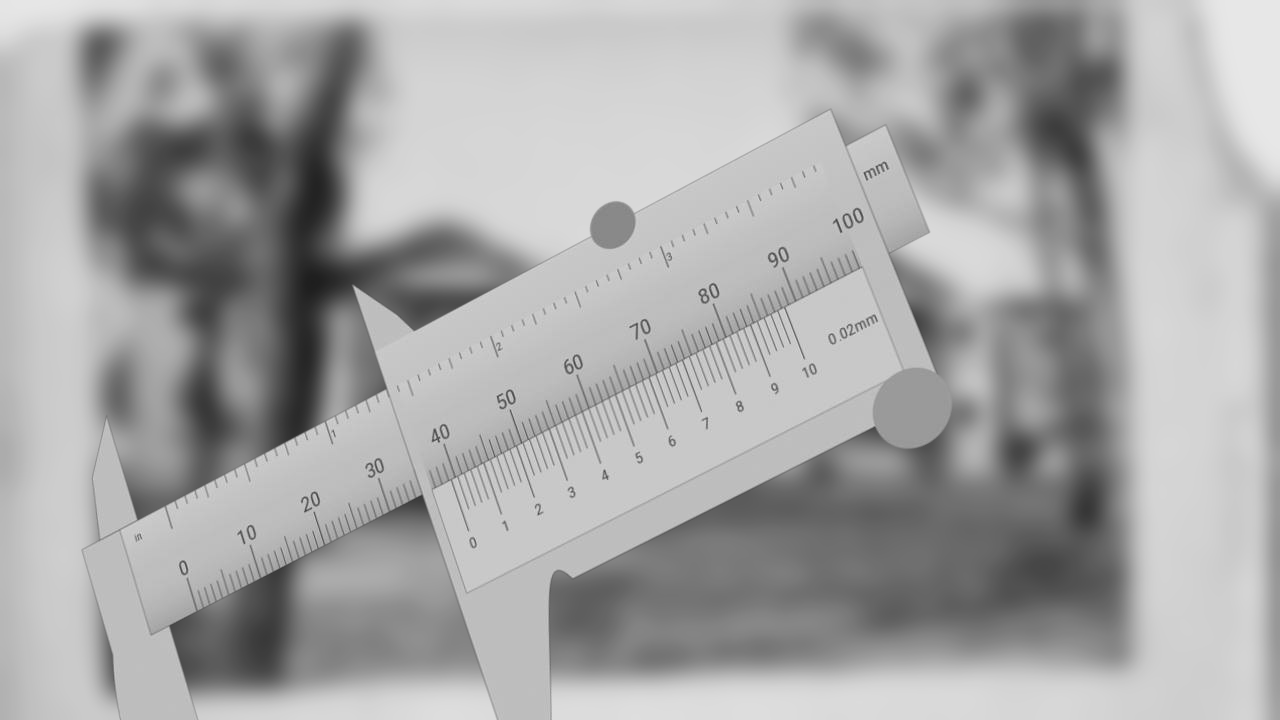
39.4 mm
